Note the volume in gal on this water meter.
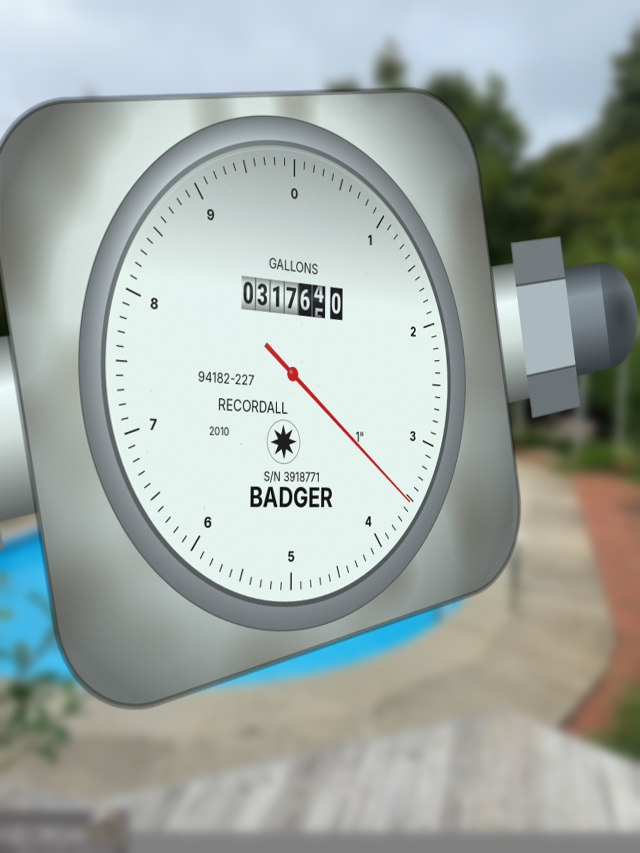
317643.5 gal
